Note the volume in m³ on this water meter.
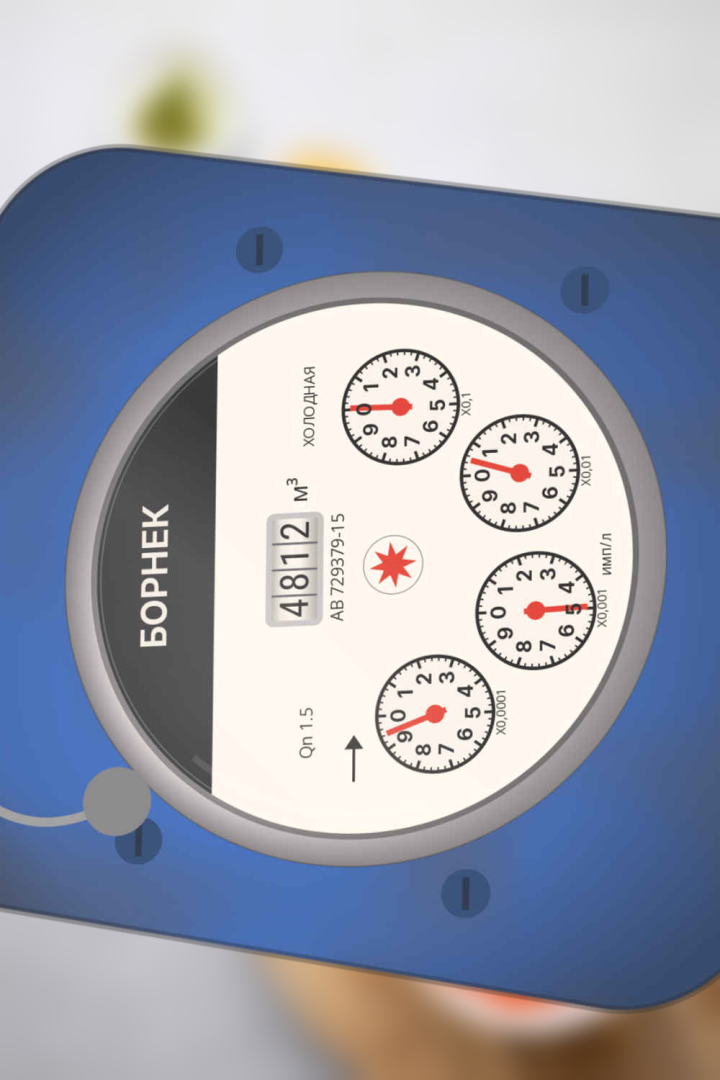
4812.0049 m³
